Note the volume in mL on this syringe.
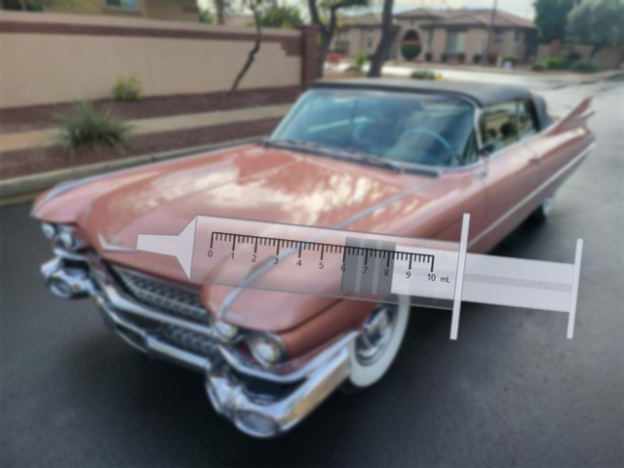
6 mL
